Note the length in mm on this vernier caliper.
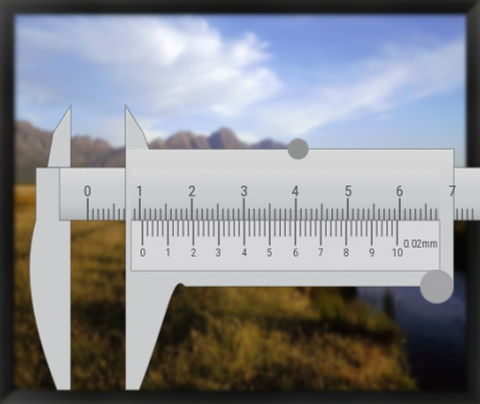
10.5 mm
